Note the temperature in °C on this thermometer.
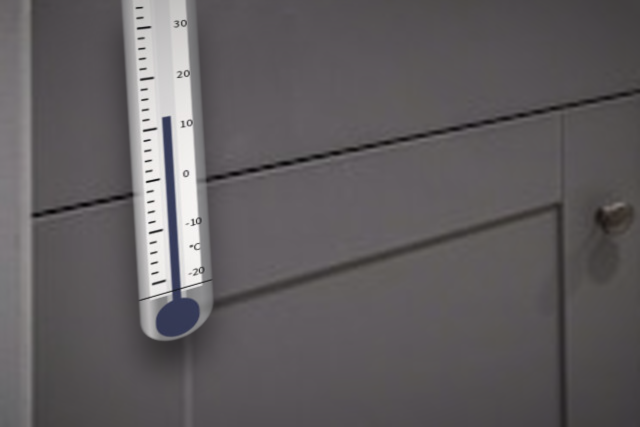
12 °C
